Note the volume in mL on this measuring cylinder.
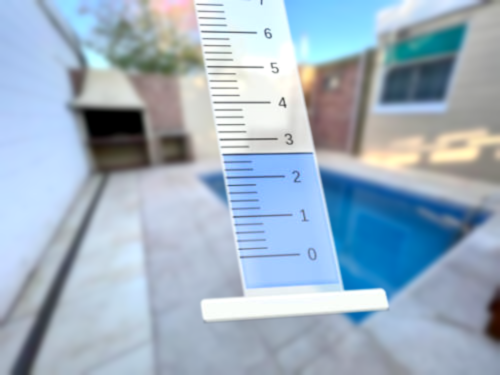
2.6 mL
